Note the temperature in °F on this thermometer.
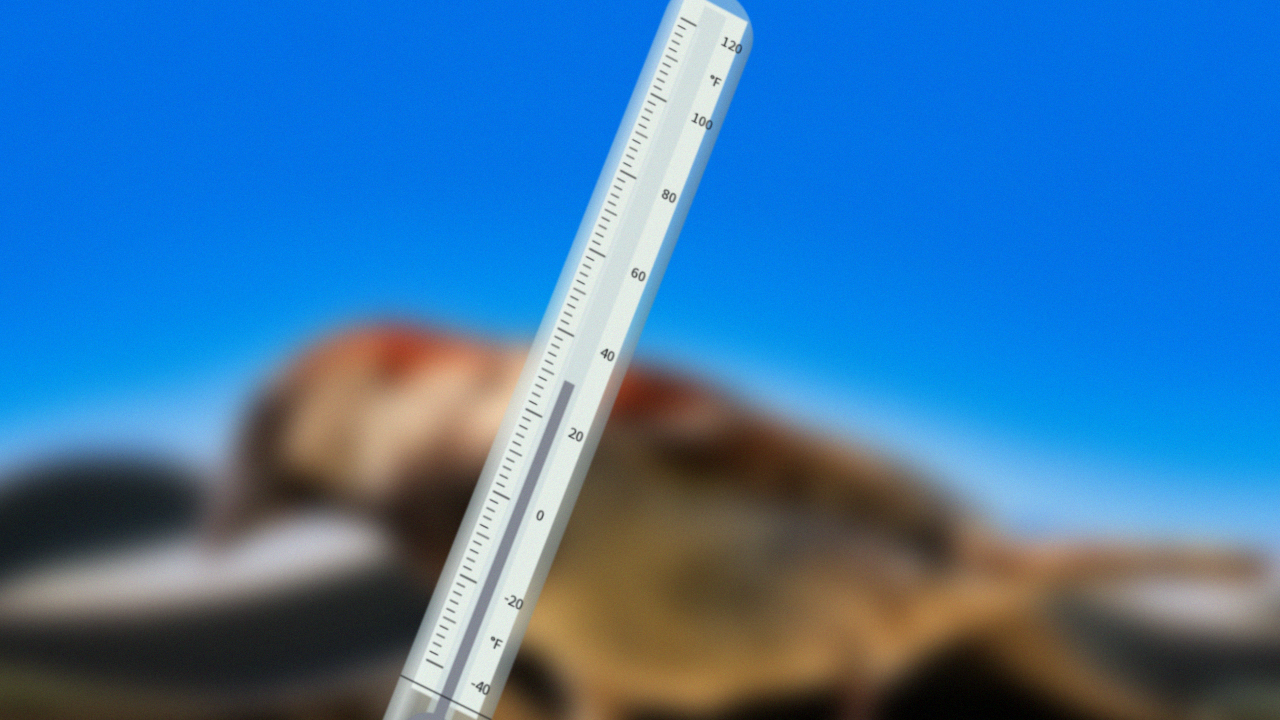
30 °F
